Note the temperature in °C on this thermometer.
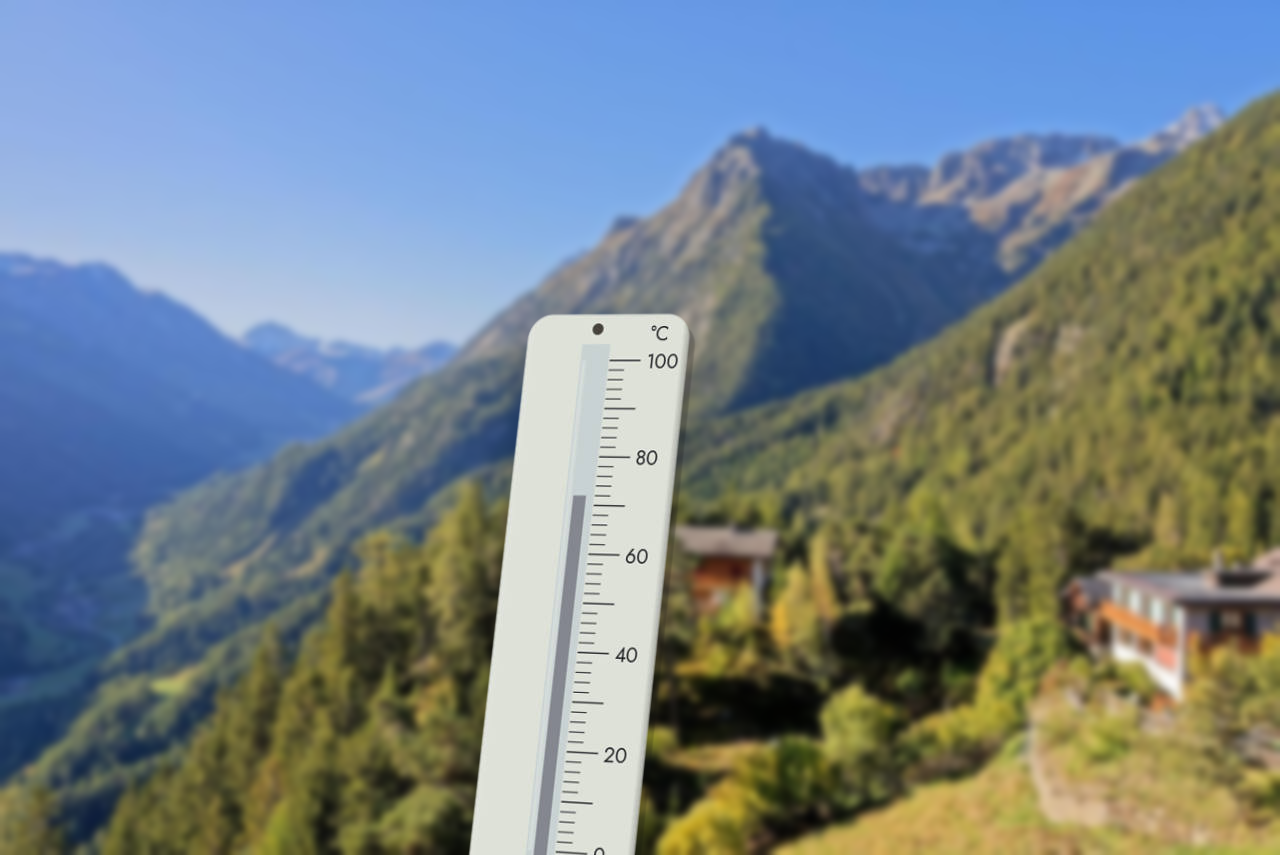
72 °C
